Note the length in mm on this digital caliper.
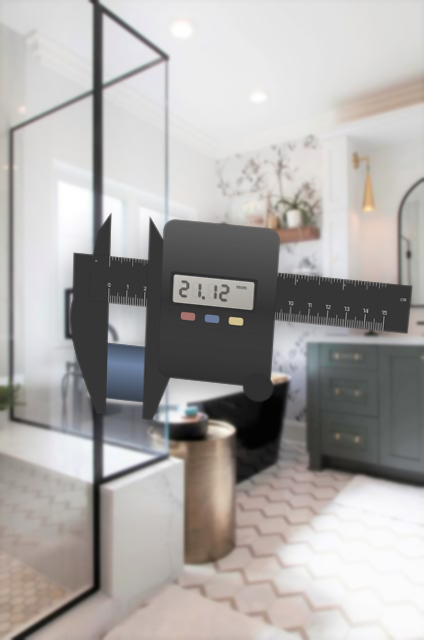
21.12 mm
